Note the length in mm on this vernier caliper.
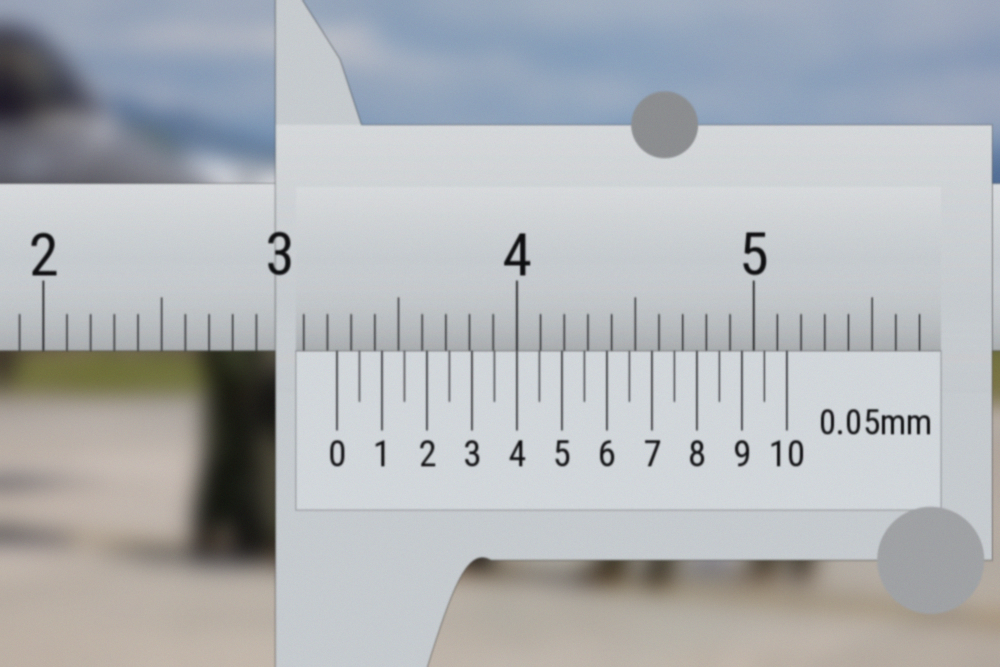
32.4 mm
